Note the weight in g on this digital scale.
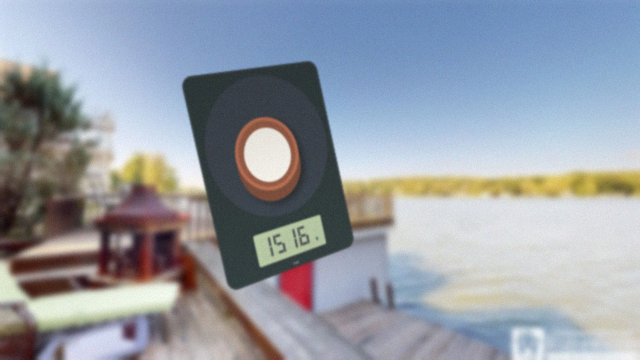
1516 g
